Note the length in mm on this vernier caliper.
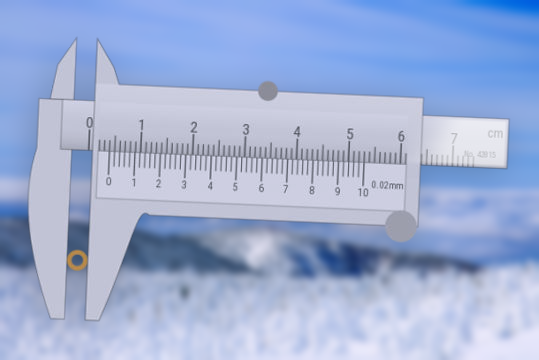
4.0 mm
